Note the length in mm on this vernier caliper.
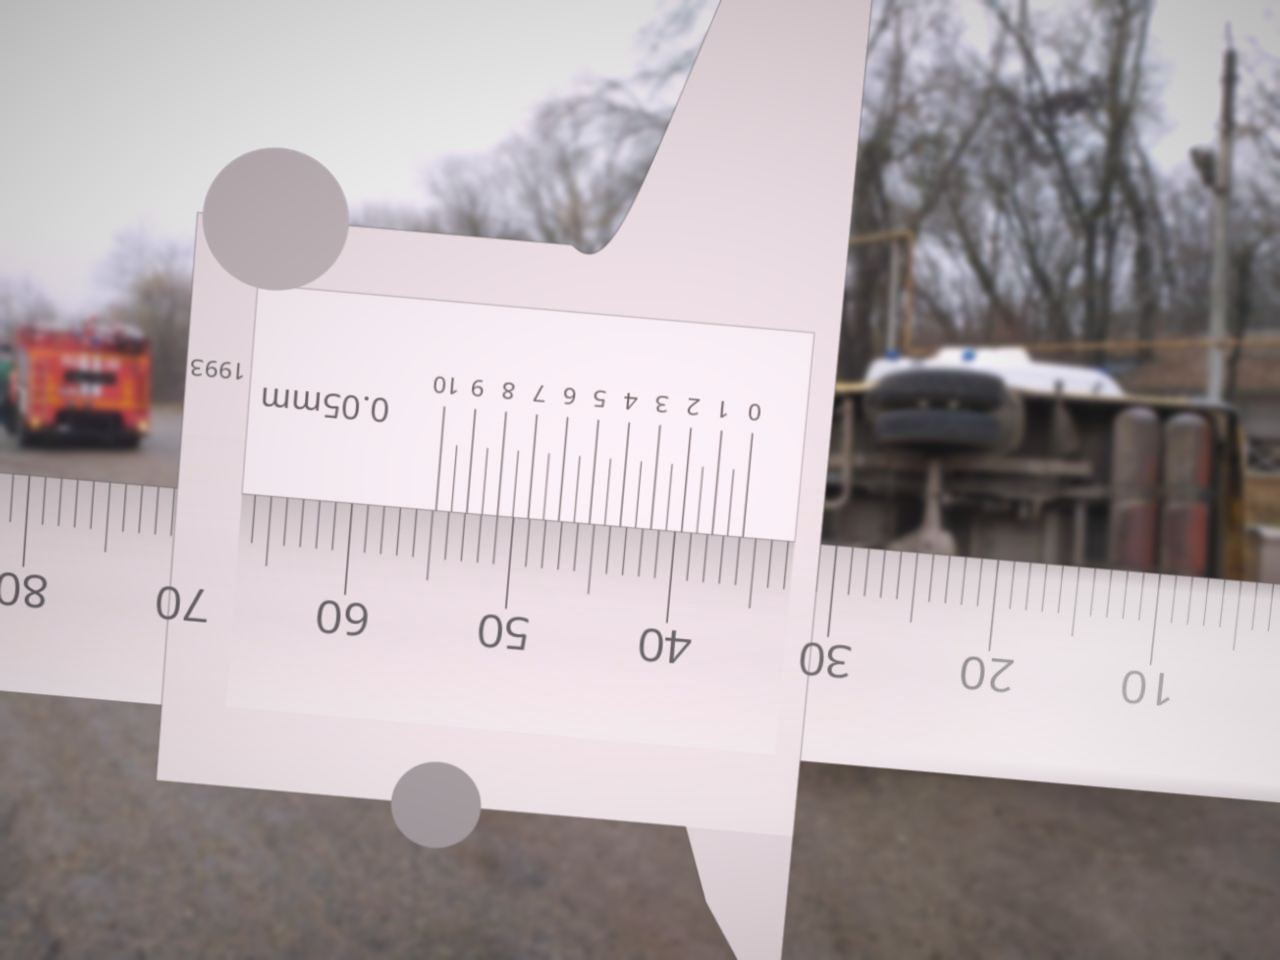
35.8 mm
